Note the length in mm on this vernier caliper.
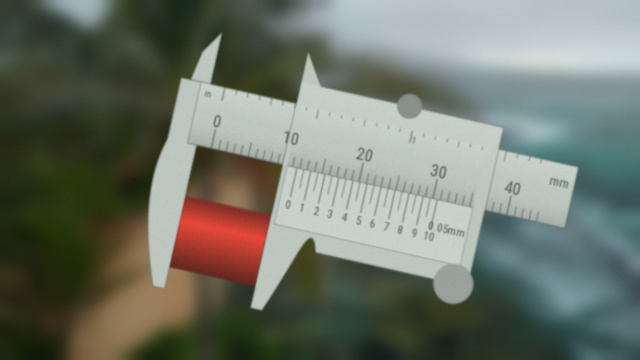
11.6 mm
